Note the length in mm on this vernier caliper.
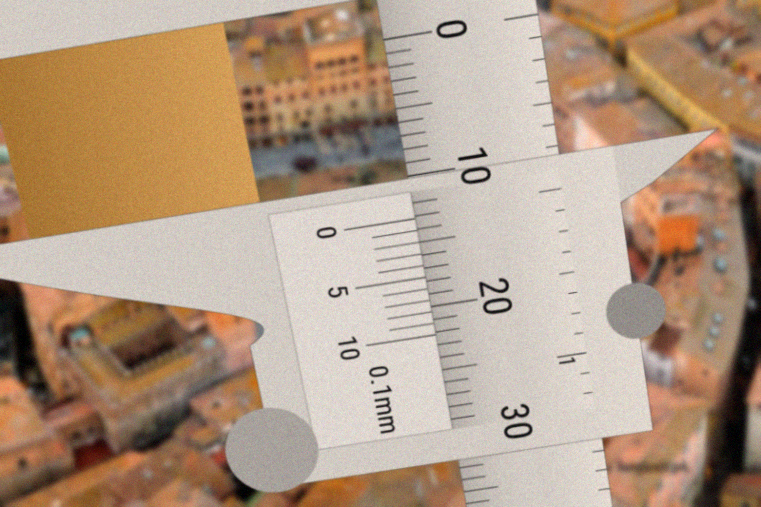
13.2 mm
